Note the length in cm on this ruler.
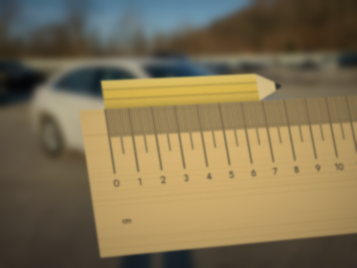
8 cm
